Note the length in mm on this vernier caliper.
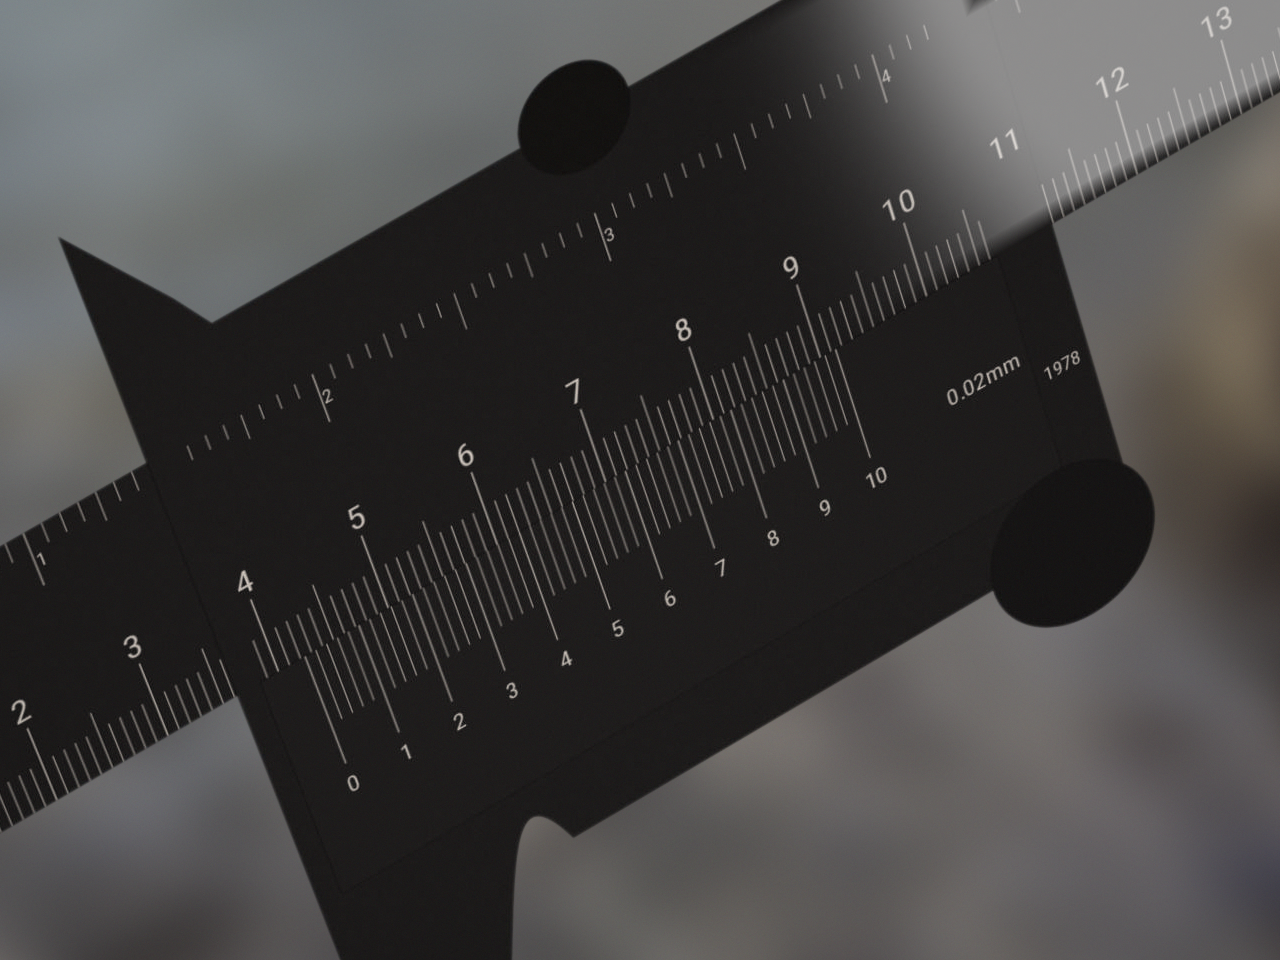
42.4 mm
